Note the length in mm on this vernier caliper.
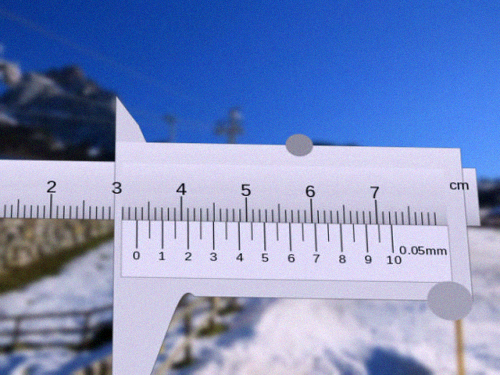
33.2 mm
